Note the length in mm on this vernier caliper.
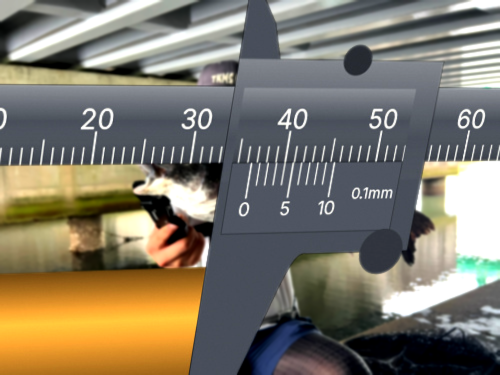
36.4 mm
